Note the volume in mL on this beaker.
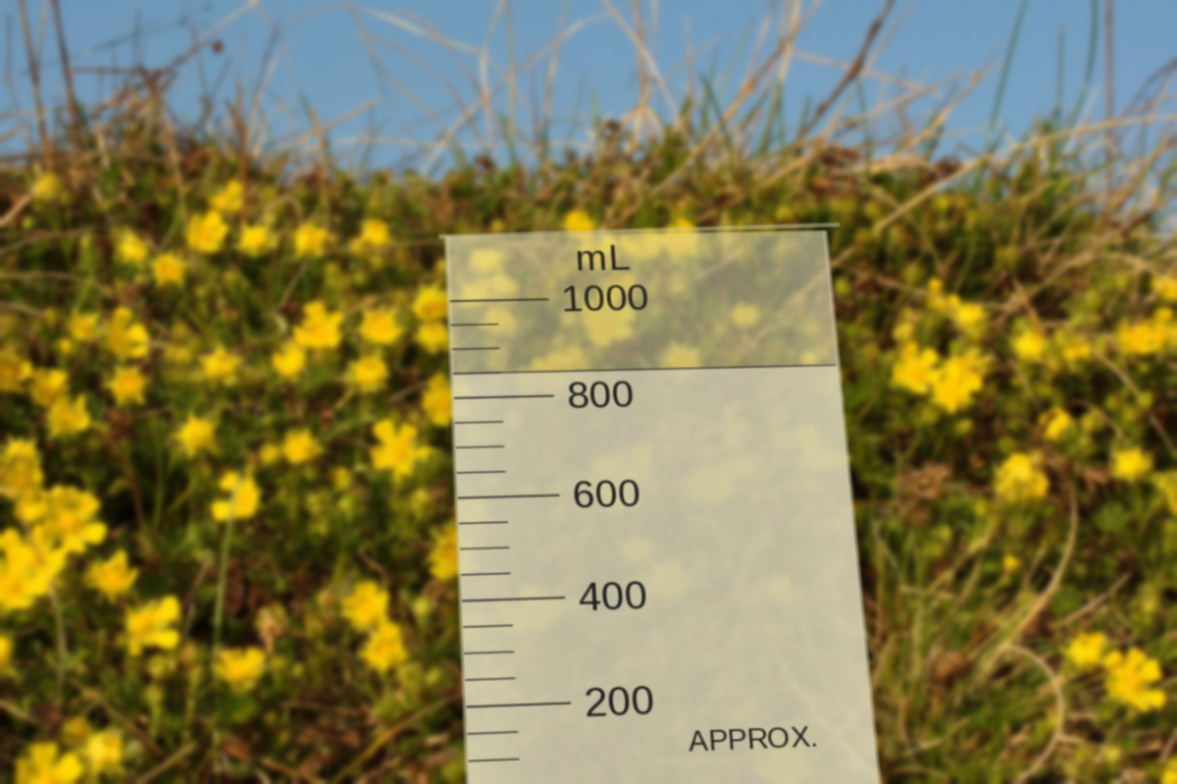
850 mL
